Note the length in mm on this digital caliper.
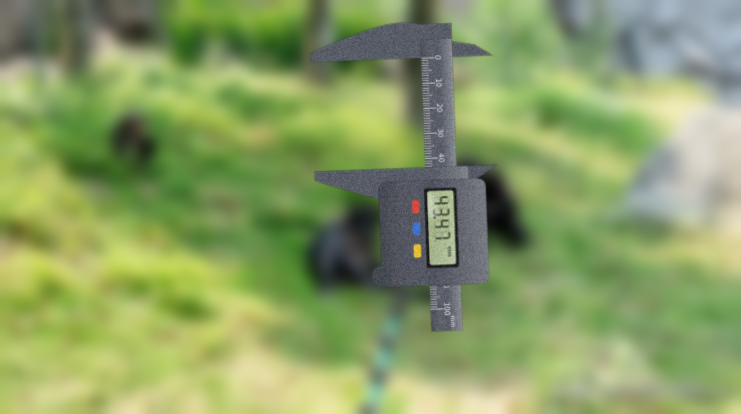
43.47 mm
